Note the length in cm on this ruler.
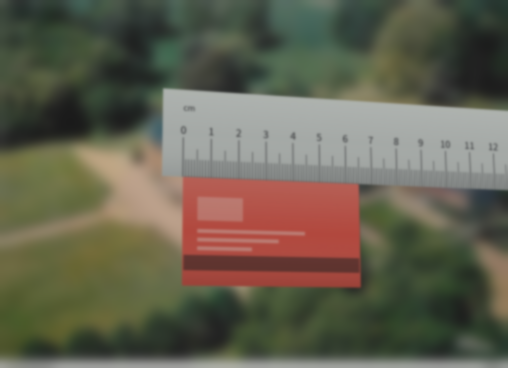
6.5 cm
